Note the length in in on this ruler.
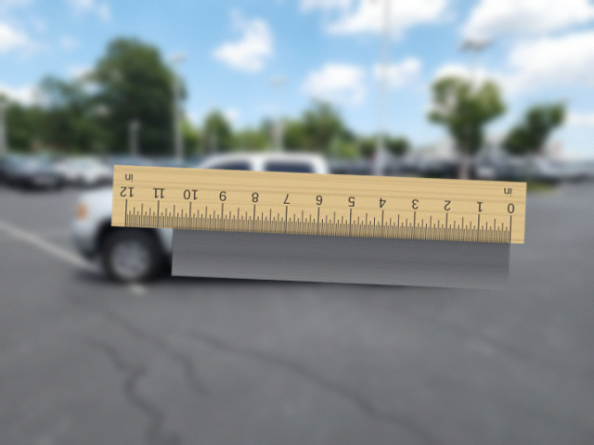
10.5 in
